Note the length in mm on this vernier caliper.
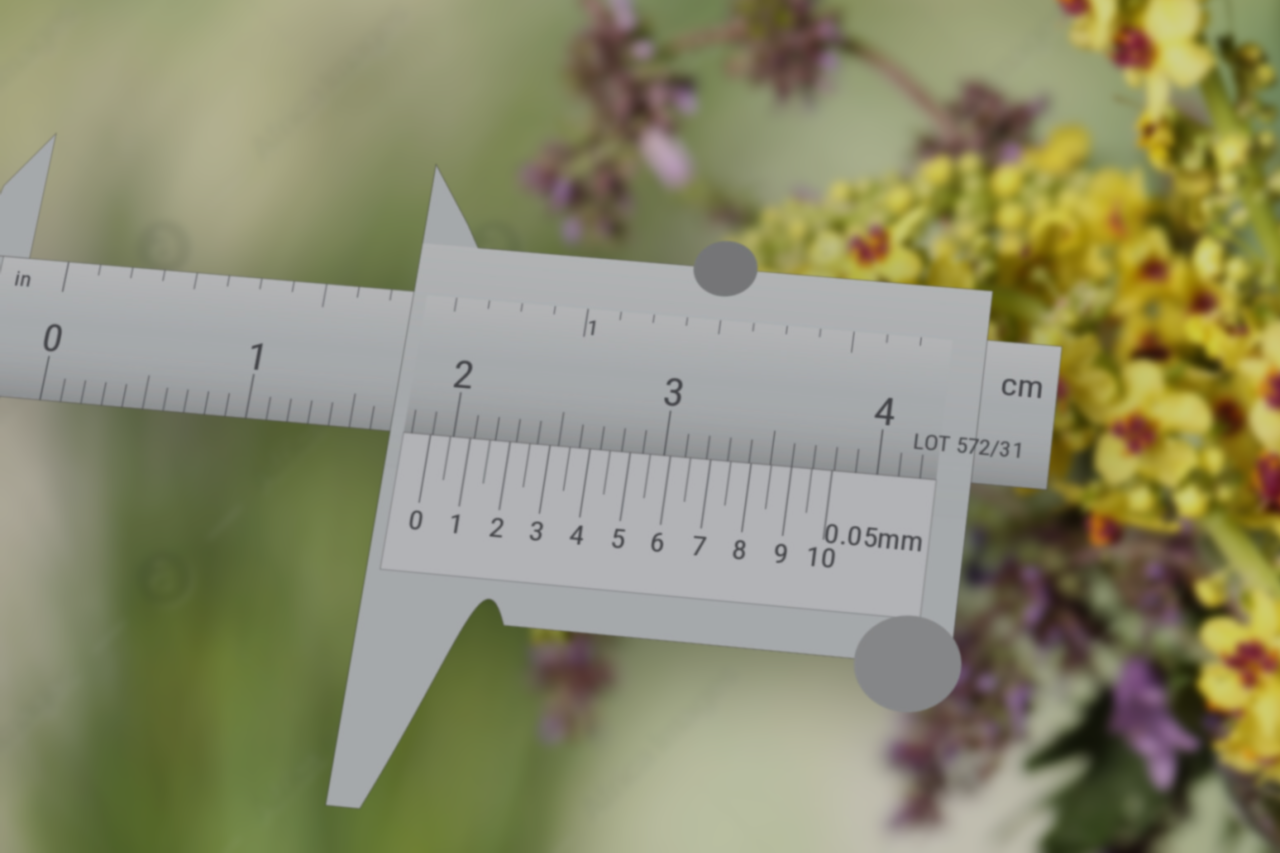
18.9 mm
